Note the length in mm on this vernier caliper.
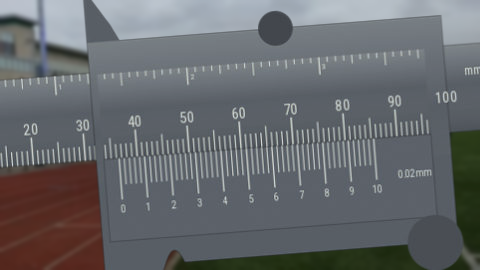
36.5 mm
